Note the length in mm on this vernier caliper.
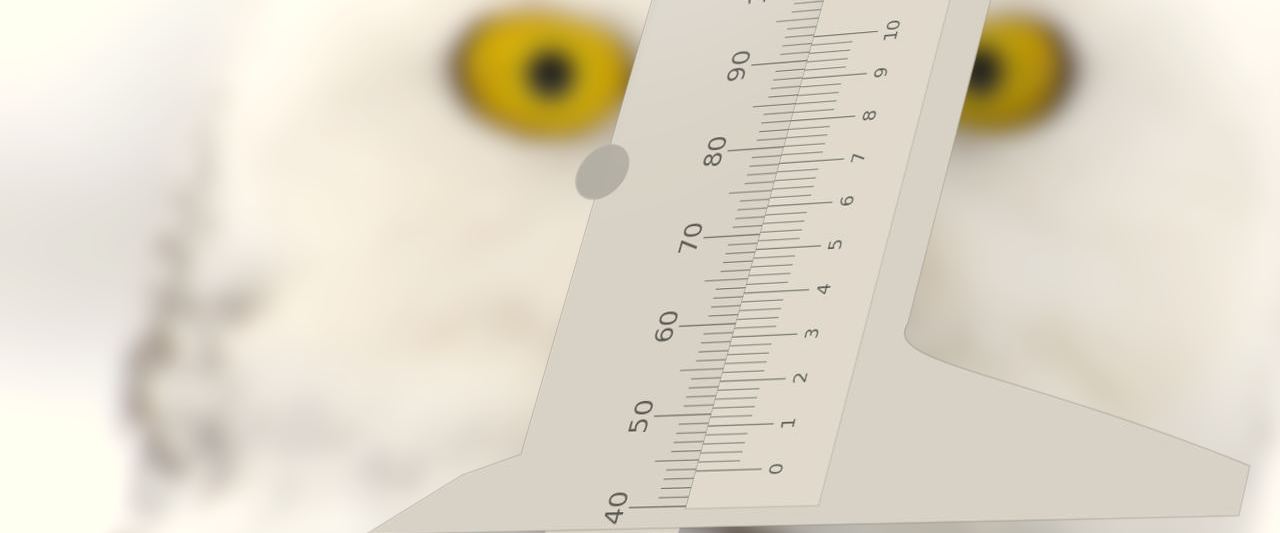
43.8 mm
